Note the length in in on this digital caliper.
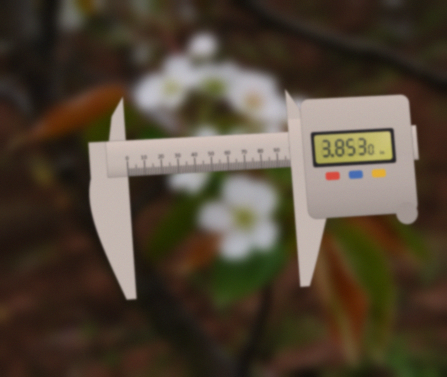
3.8530 in
